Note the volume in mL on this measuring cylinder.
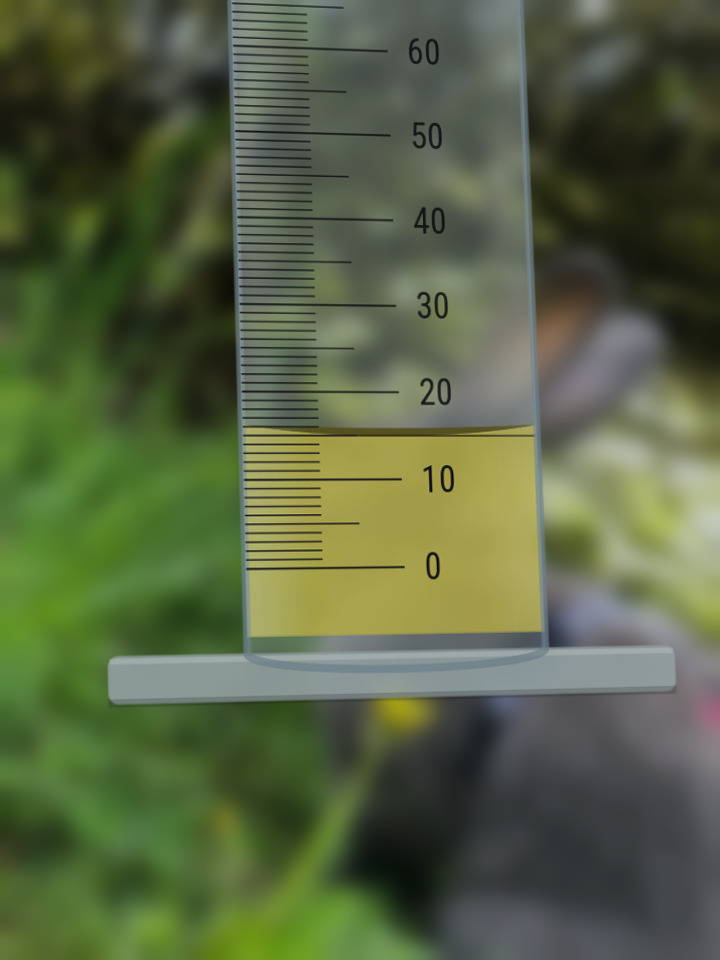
15 mL
